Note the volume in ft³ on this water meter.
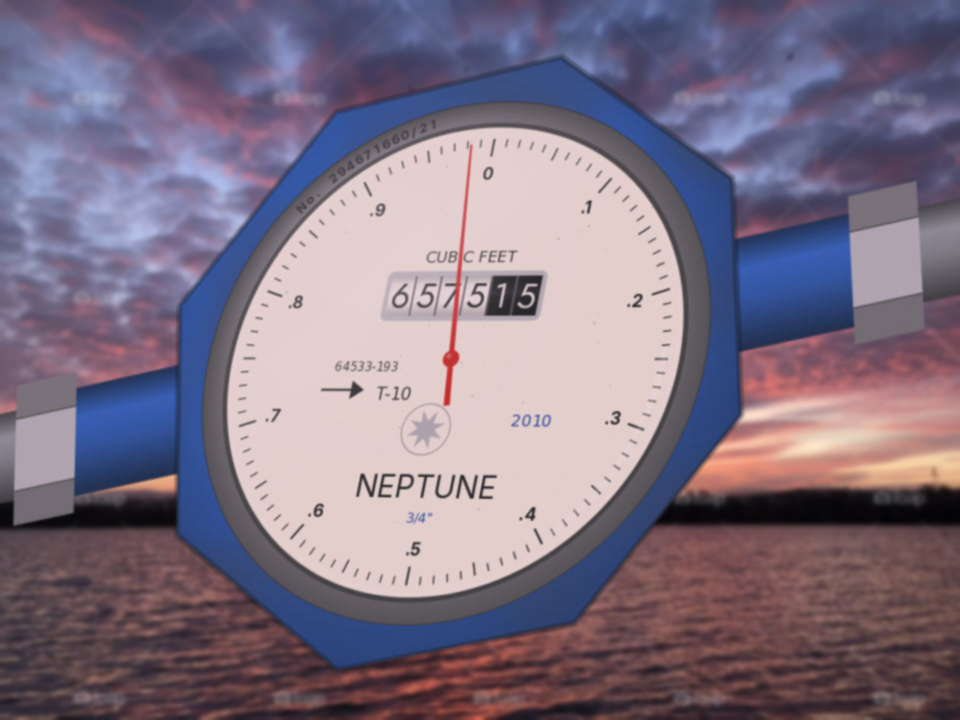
657514.98 ft³
